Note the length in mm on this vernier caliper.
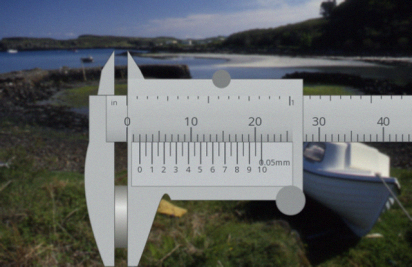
2.0 mm
